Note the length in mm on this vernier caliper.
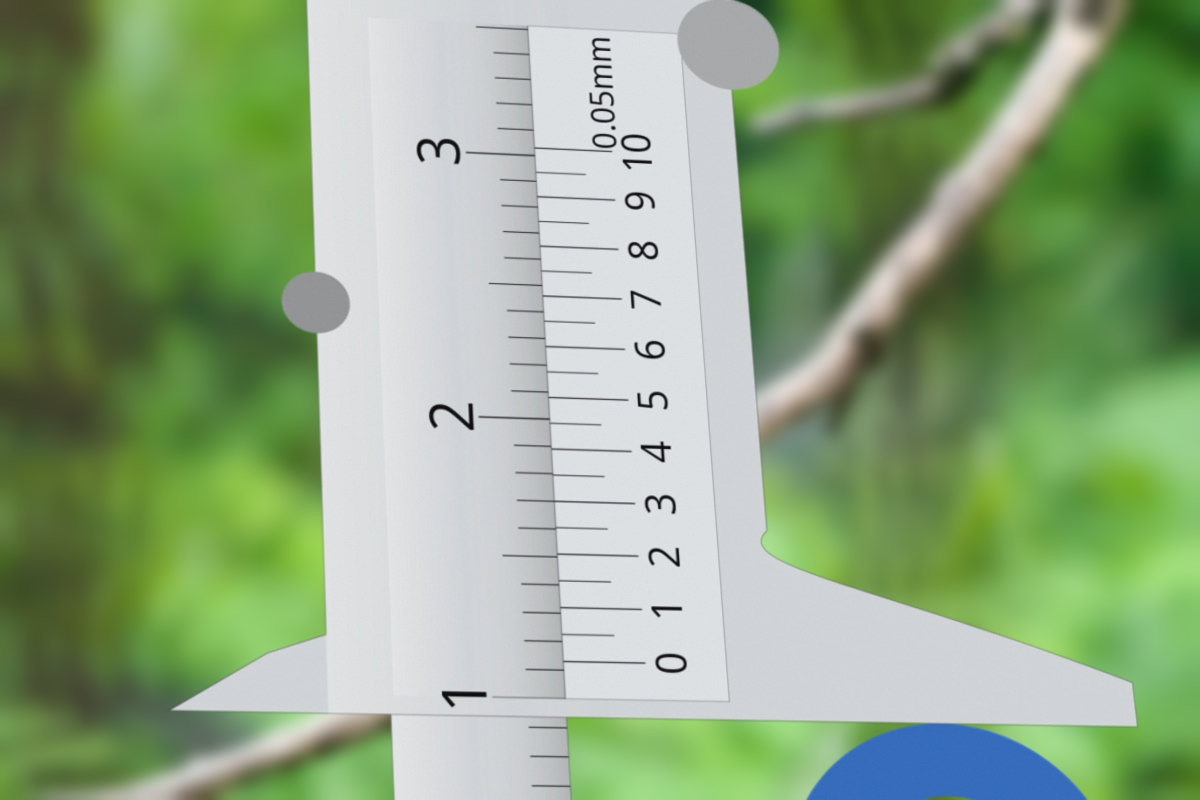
11.3 mm
